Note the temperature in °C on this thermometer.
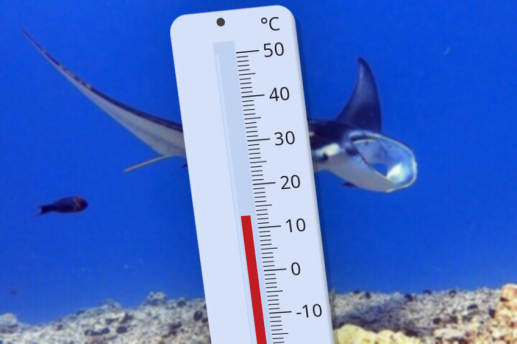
13 °C
